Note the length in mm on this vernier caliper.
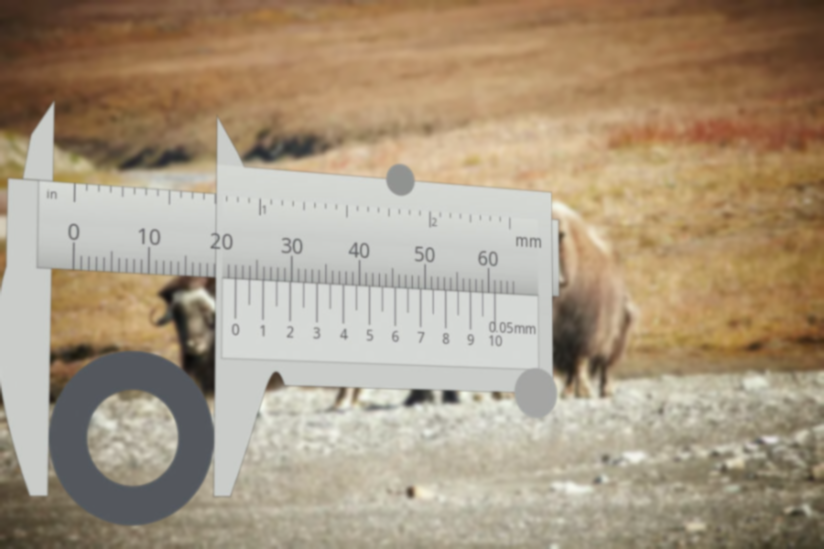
22.0 mm
